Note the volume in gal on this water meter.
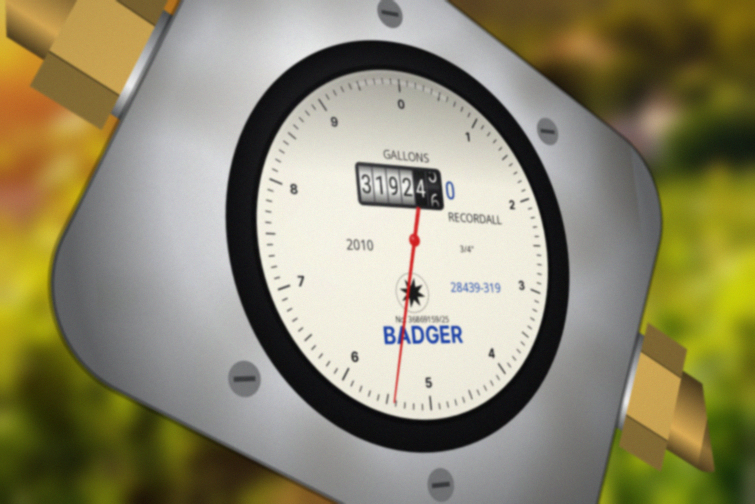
3192455.4 gal
